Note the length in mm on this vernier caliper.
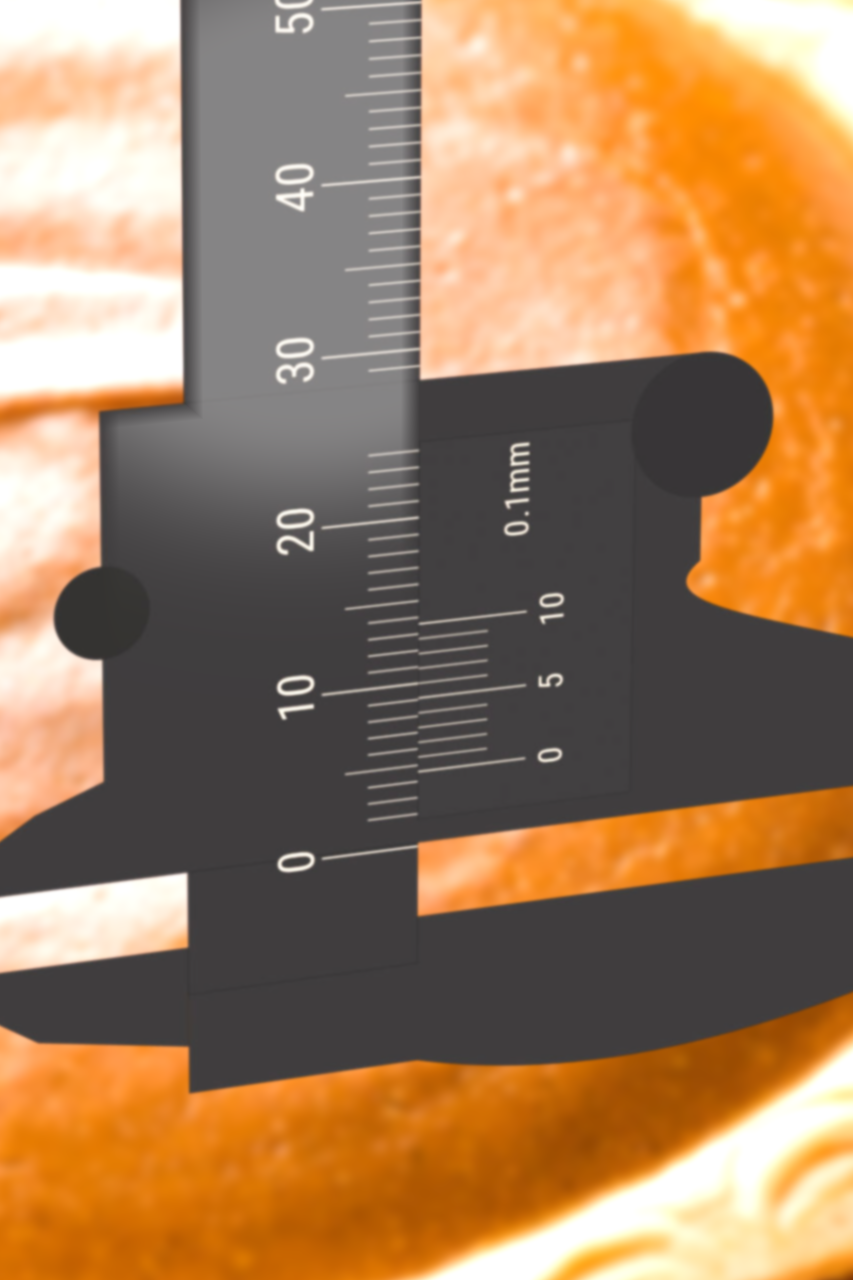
4.6 mm
